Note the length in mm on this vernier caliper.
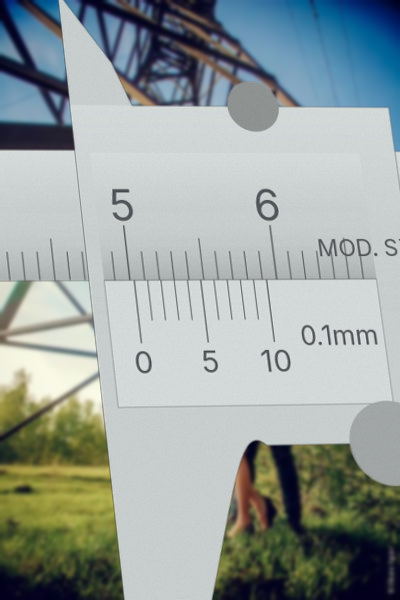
50.3 mm
